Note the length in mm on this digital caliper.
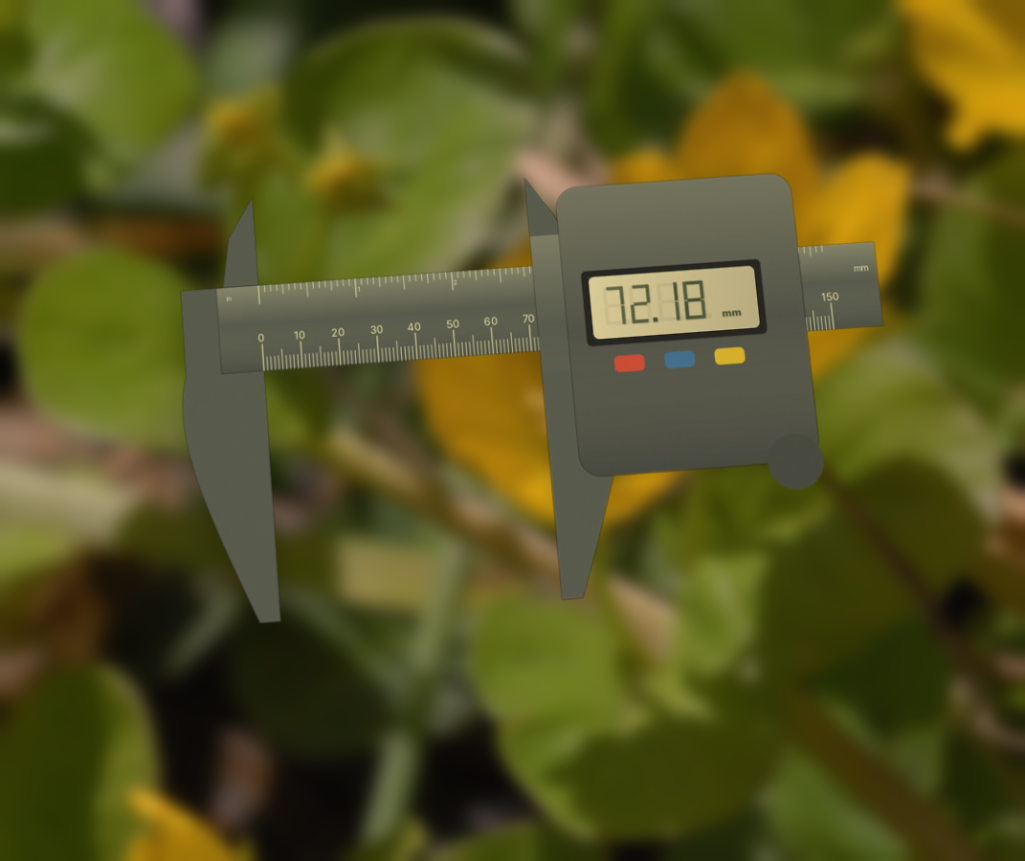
72.18 mm
